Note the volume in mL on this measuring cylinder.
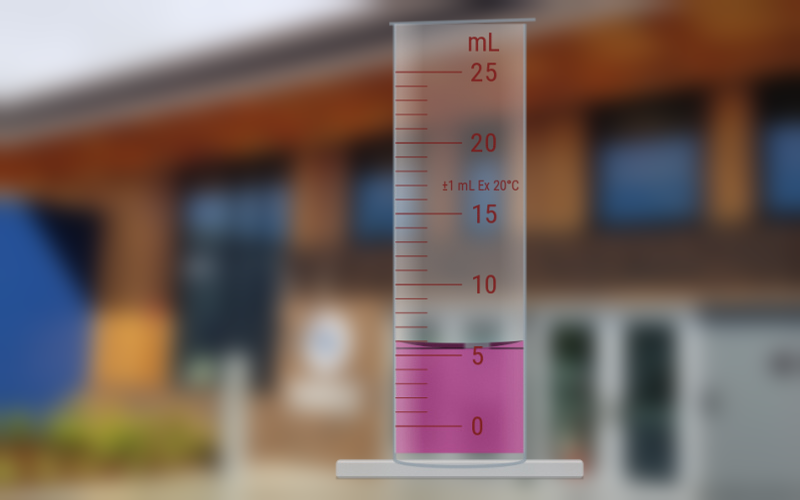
5.5 mL
